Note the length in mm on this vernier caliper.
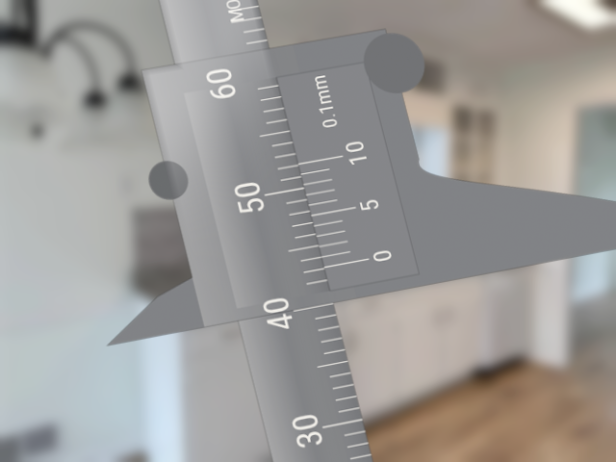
43.1 mm
